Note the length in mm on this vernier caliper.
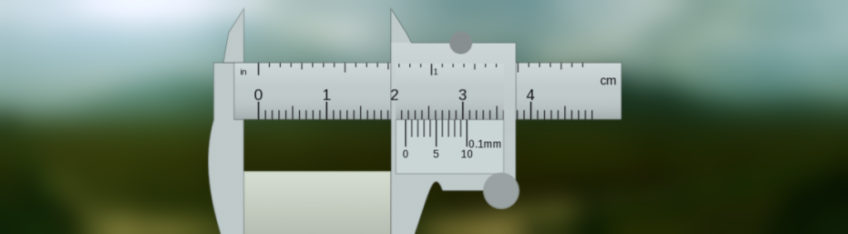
21.6 mm
